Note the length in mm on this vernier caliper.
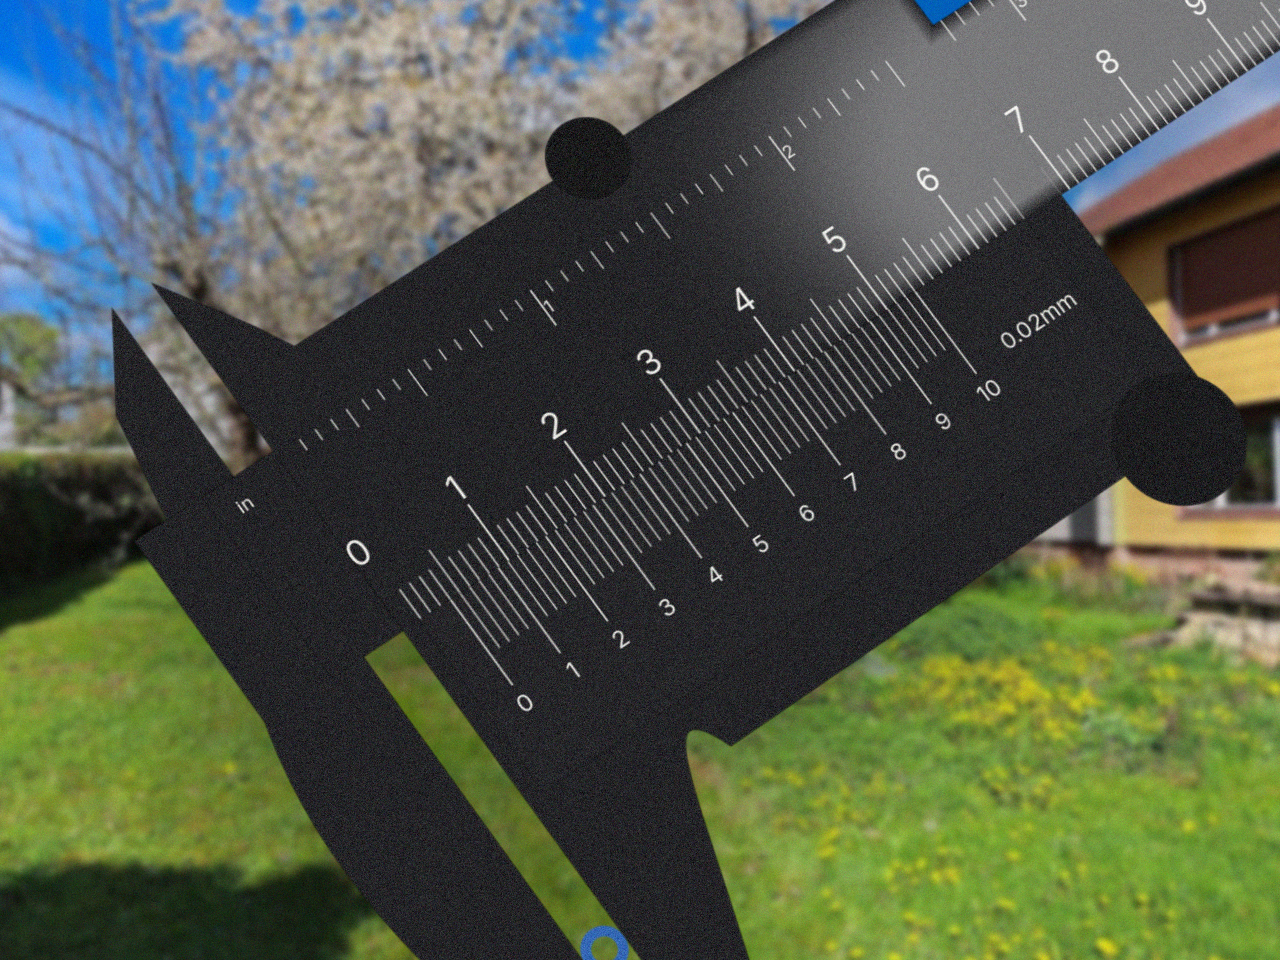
4.0 mm
